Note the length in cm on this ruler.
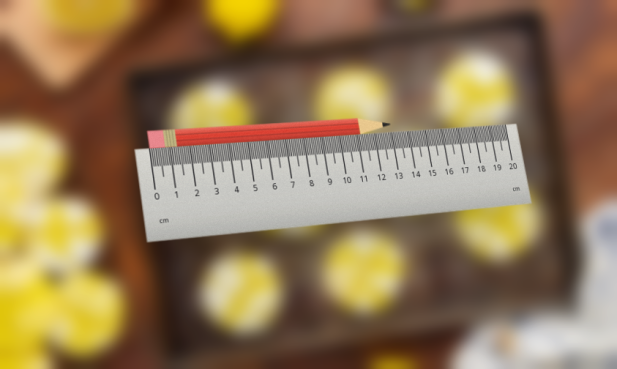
13 cm
